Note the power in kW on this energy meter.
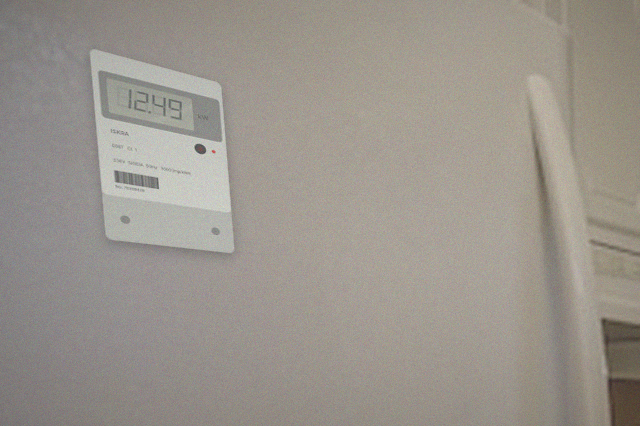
12.49 kW
